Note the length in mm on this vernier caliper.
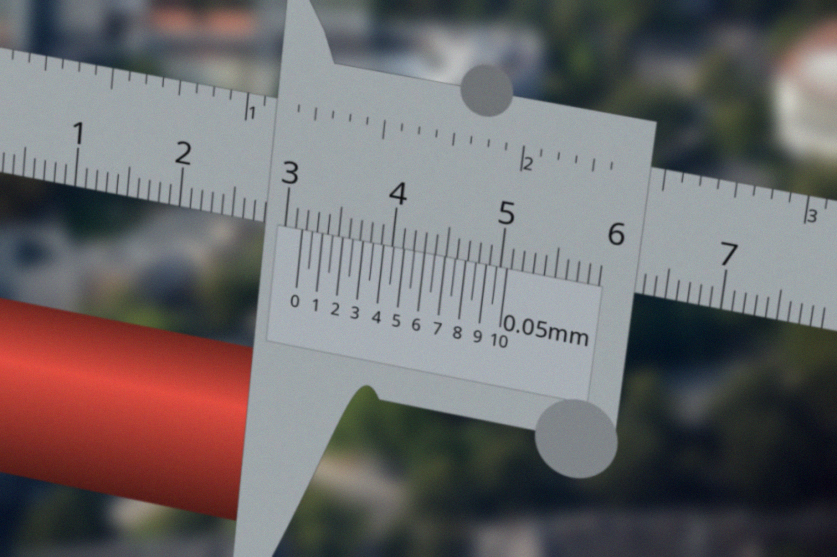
31.6 mm
